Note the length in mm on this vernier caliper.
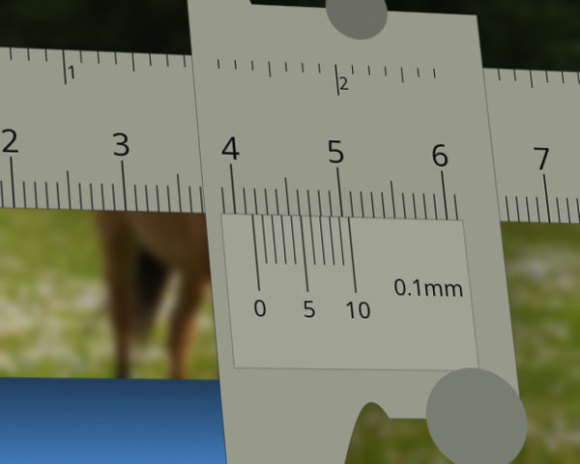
41.6 mm
